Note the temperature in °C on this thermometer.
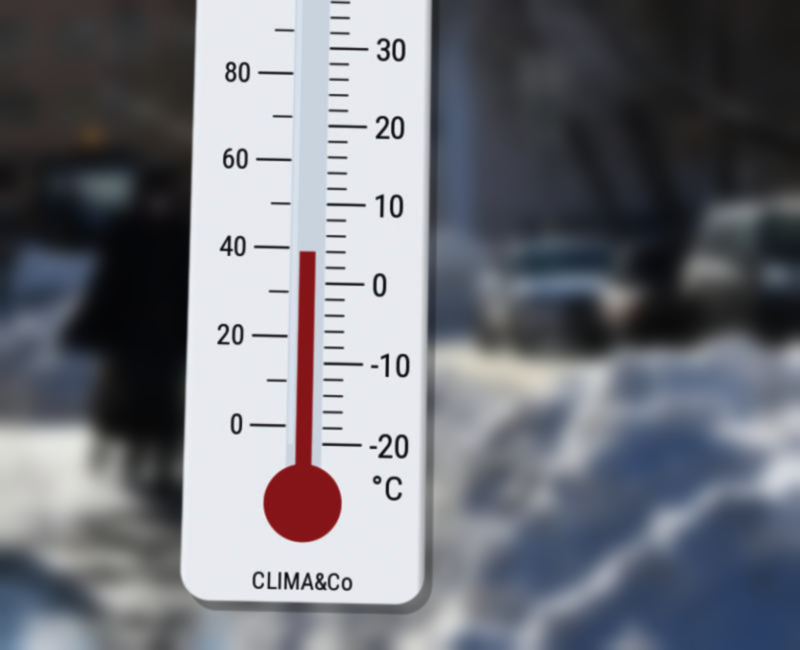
4 °C
